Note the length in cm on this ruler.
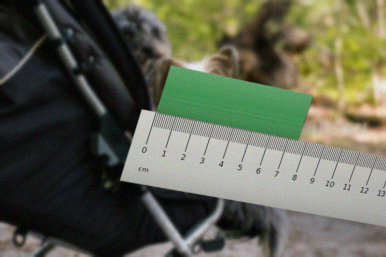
7.5 cm
